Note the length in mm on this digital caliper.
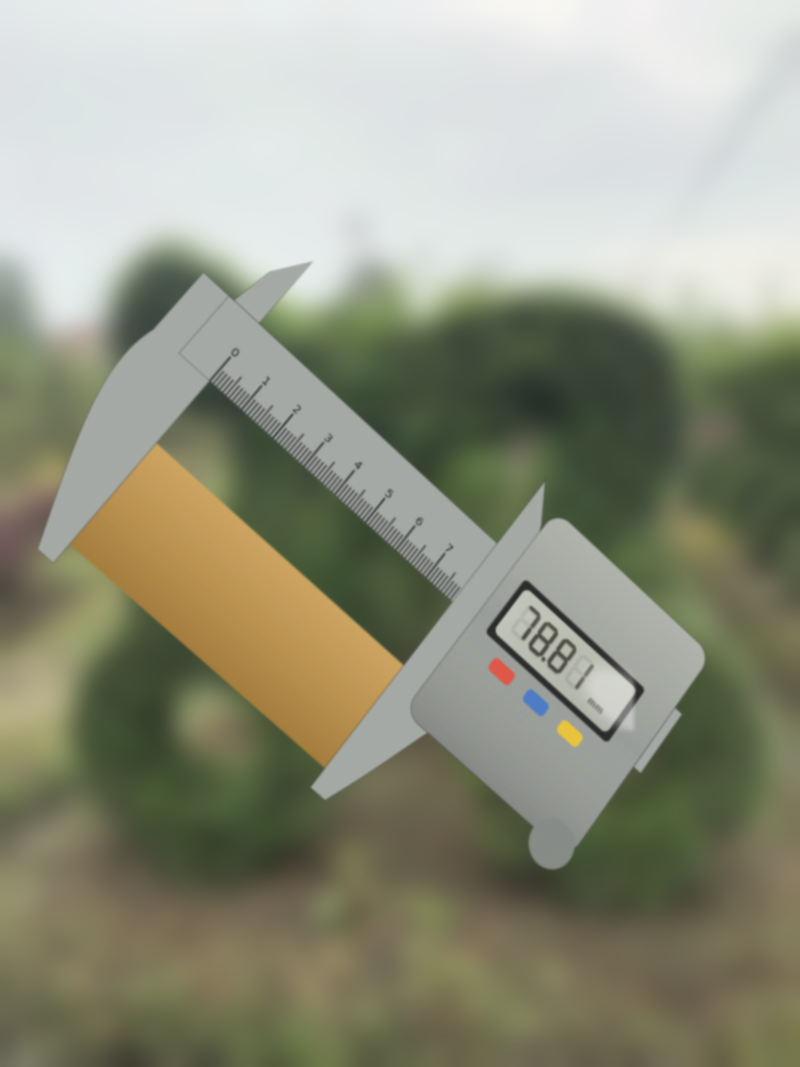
78.81 mm
